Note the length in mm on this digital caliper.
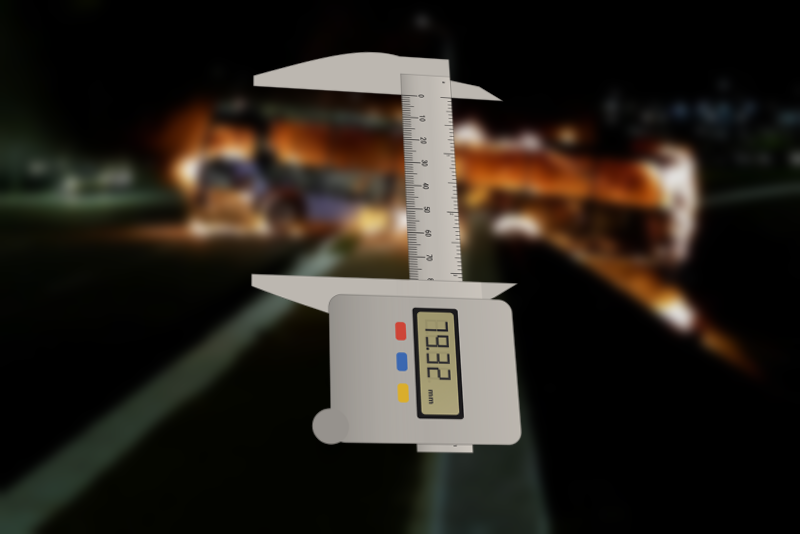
79.32 mm
